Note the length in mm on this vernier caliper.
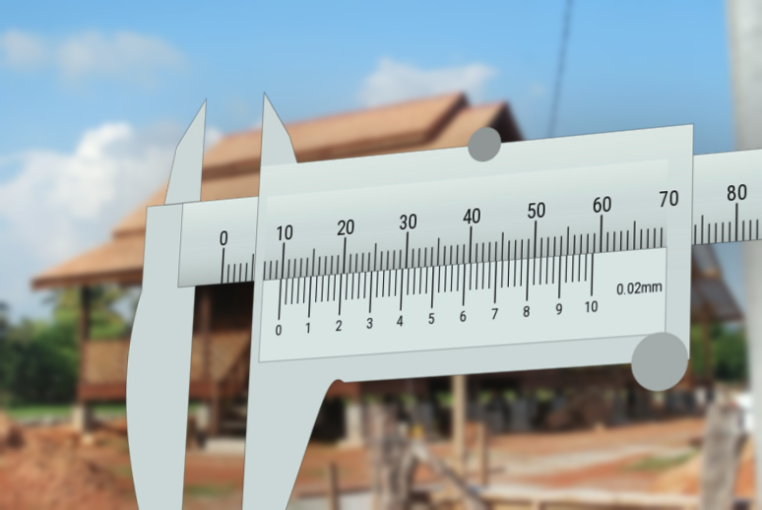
9.8 mm
